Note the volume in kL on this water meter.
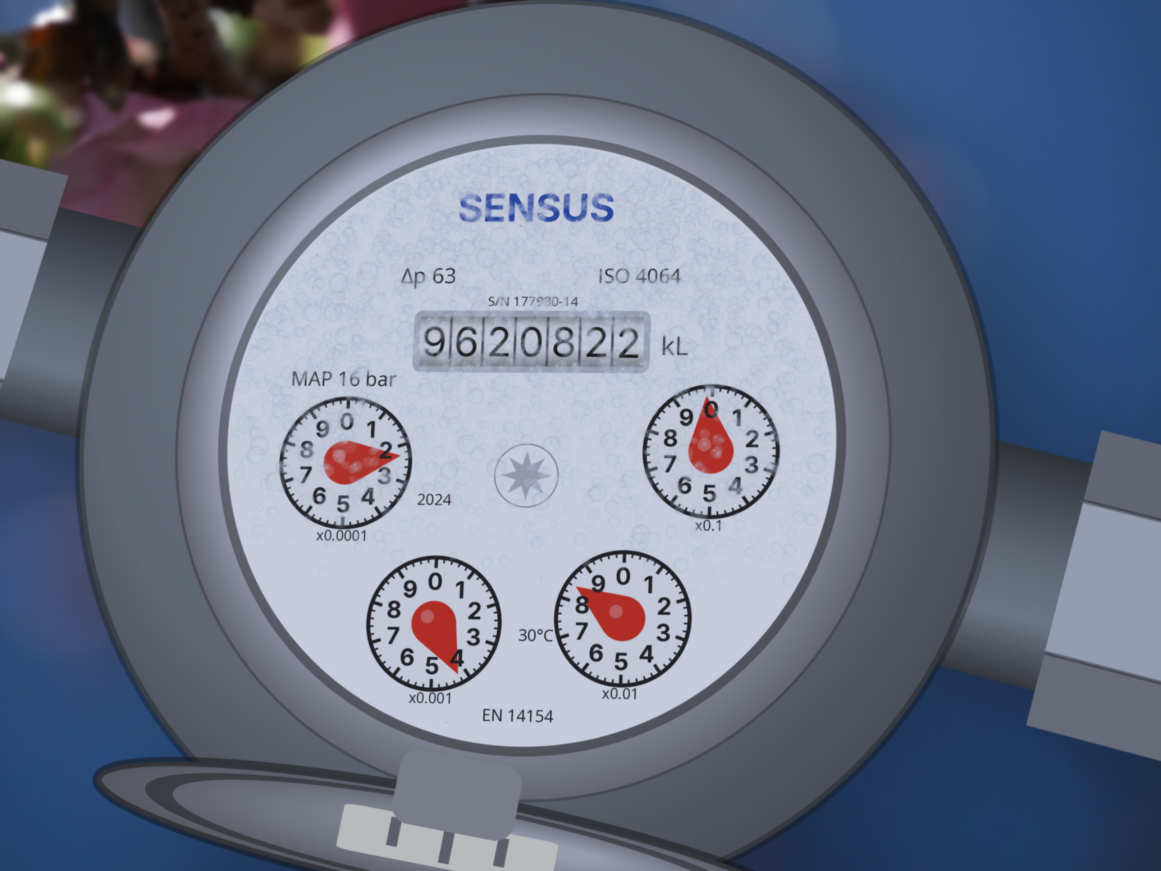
9620821.9842 kL
